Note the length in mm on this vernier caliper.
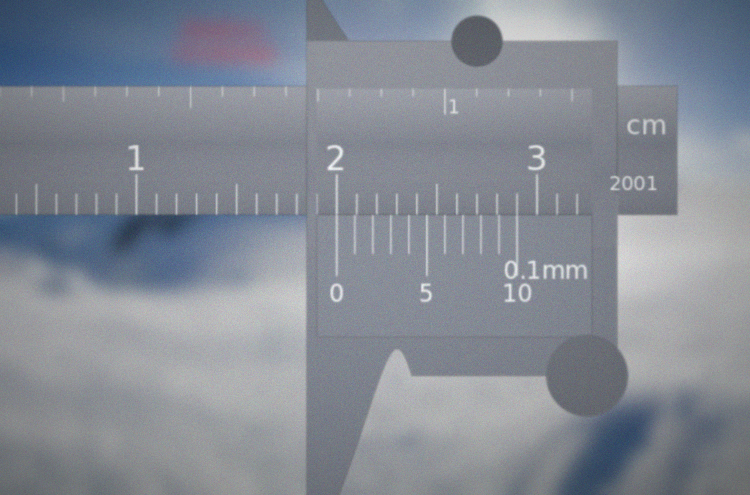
20.0 mm
